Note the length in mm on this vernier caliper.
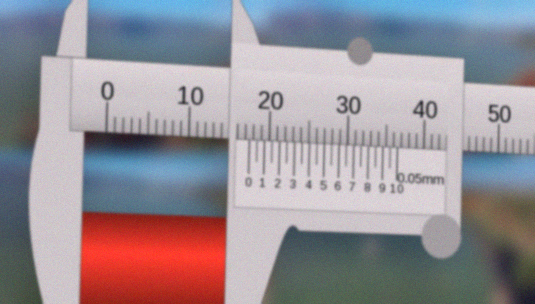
17.5 mm
